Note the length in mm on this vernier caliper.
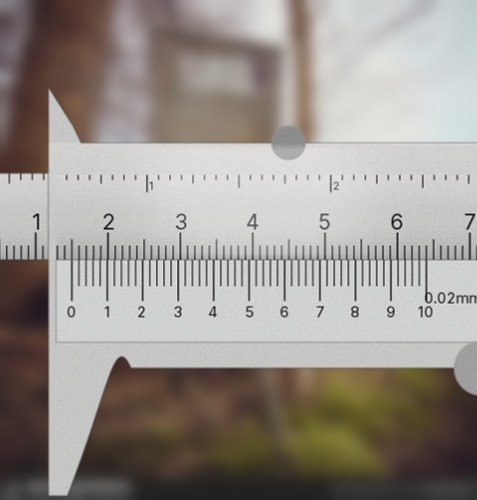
15.0 mm
